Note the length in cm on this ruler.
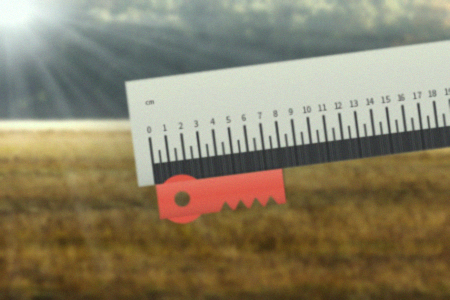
8 cm
